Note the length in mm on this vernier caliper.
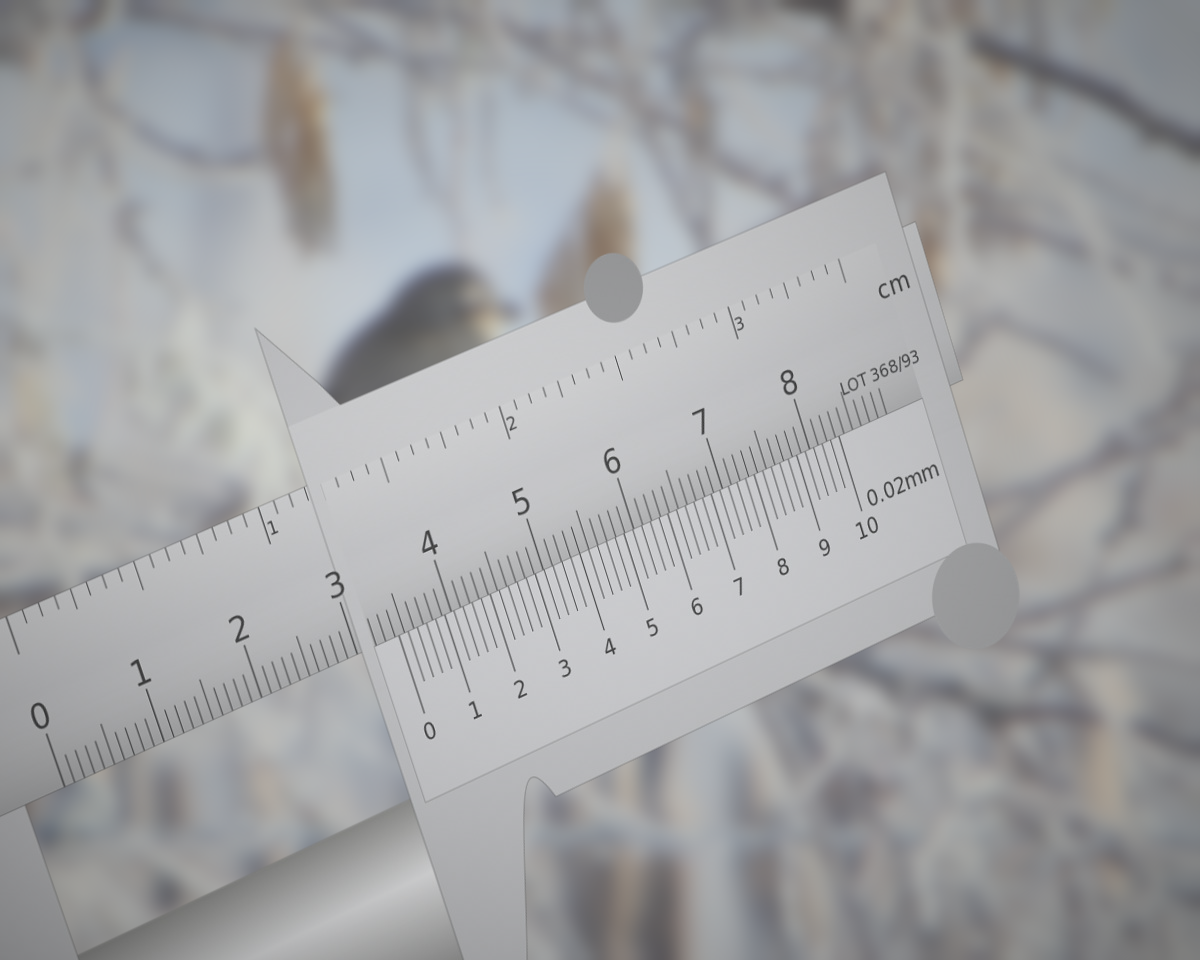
34.4 mm
